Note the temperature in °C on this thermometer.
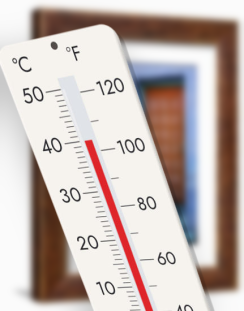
40 °C
